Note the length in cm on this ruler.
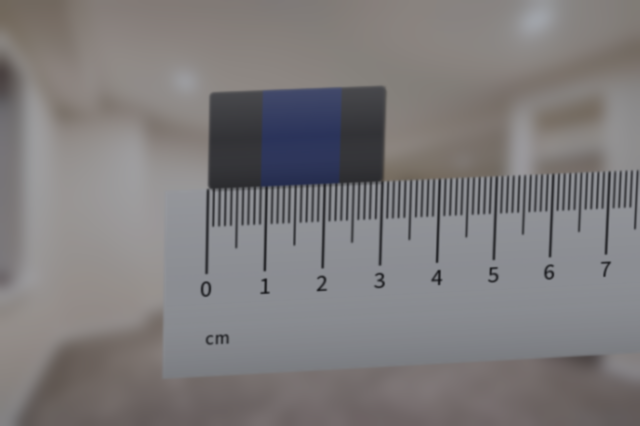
3 cm
